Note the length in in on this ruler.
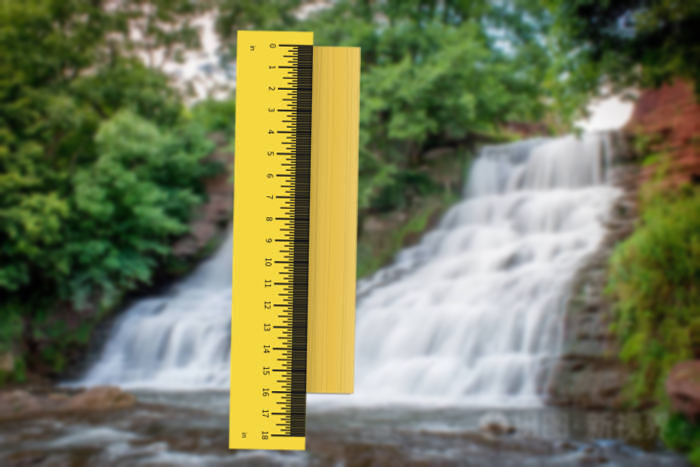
16 in
